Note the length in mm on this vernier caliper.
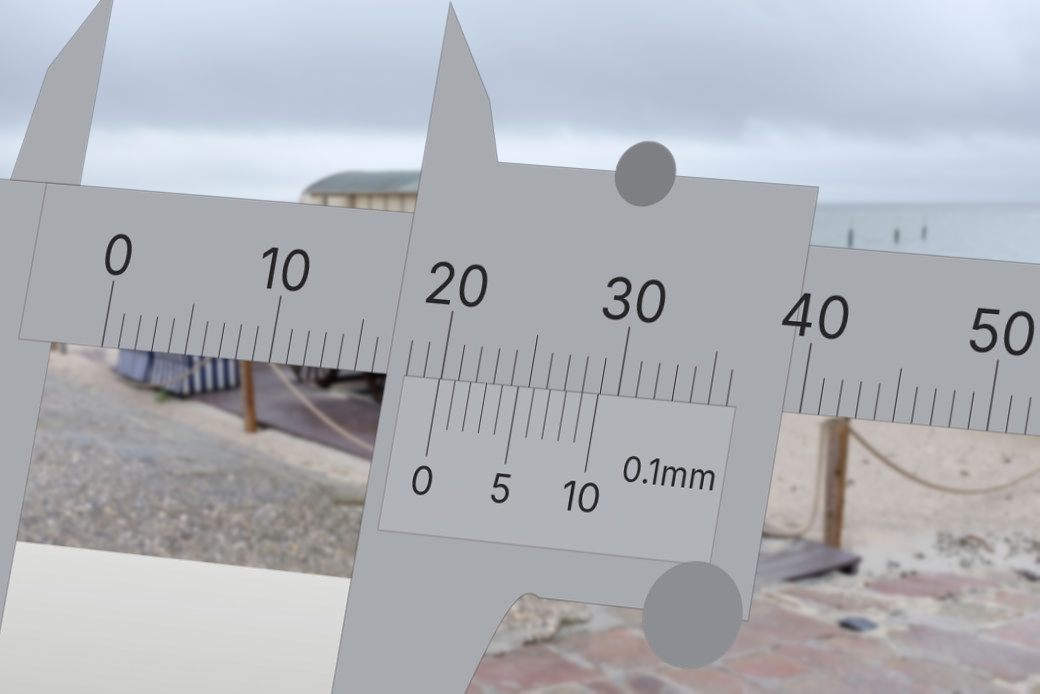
19.9 mm
